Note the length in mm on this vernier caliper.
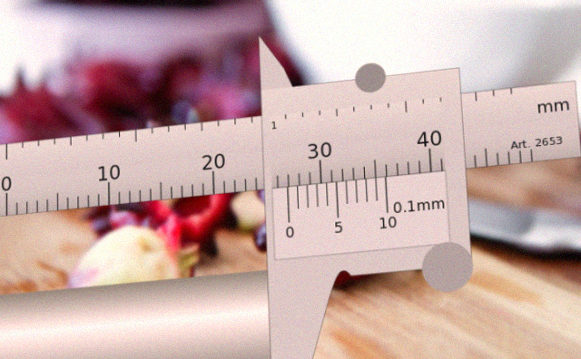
26.9 mm
